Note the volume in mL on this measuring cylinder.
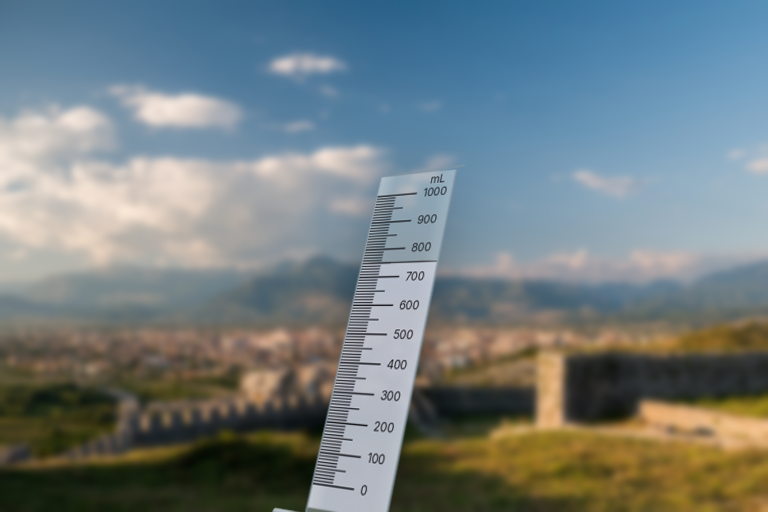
750 mL
